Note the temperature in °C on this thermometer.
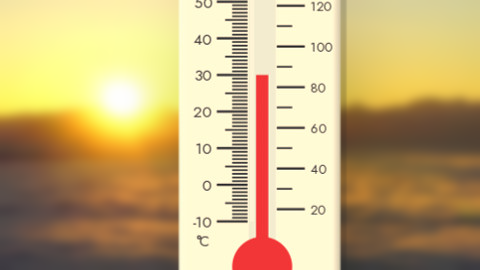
30 °C
